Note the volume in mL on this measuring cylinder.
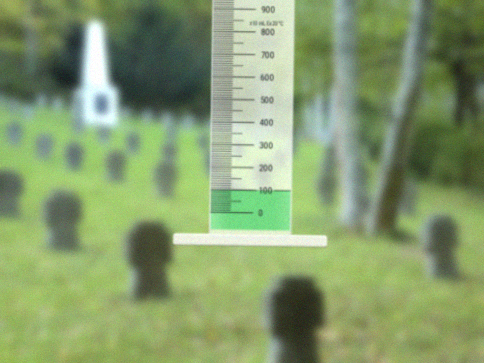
100 mL
